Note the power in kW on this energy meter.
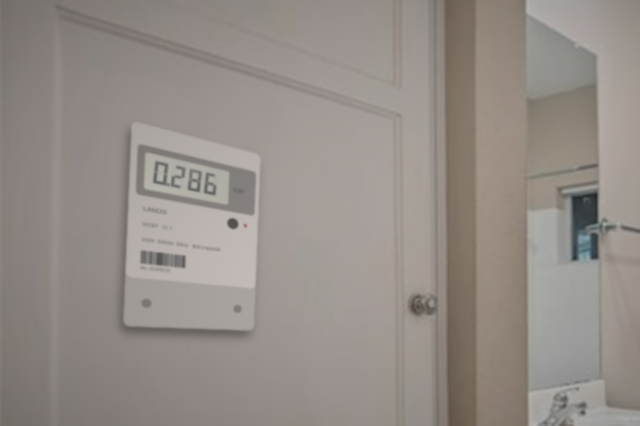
0.286 kW
